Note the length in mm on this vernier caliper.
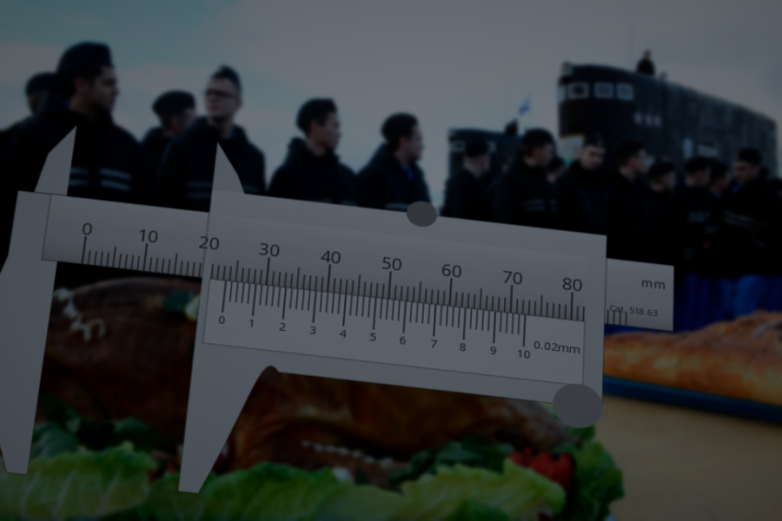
23.4 mm
